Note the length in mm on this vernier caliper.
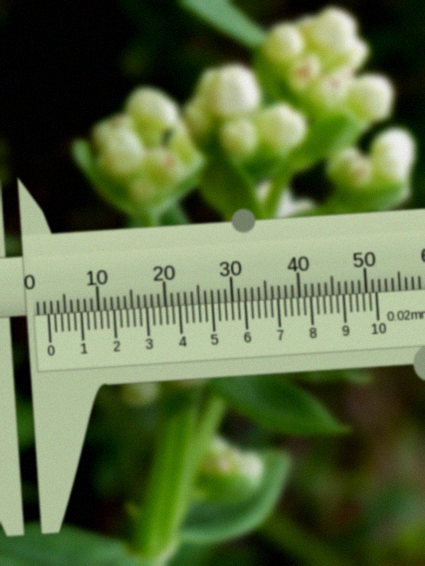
2.5 mm
